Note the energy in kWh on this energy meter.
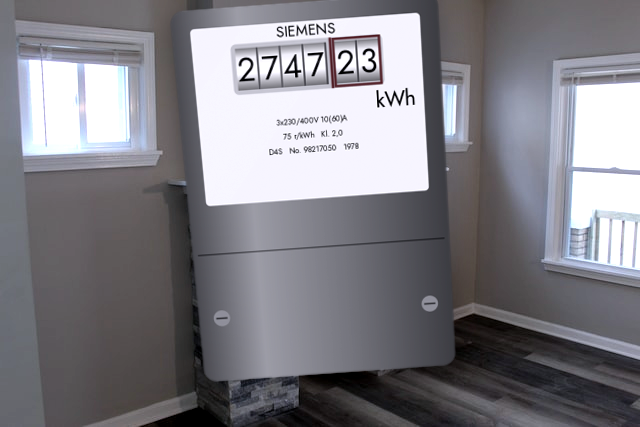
2747.23 kWh
